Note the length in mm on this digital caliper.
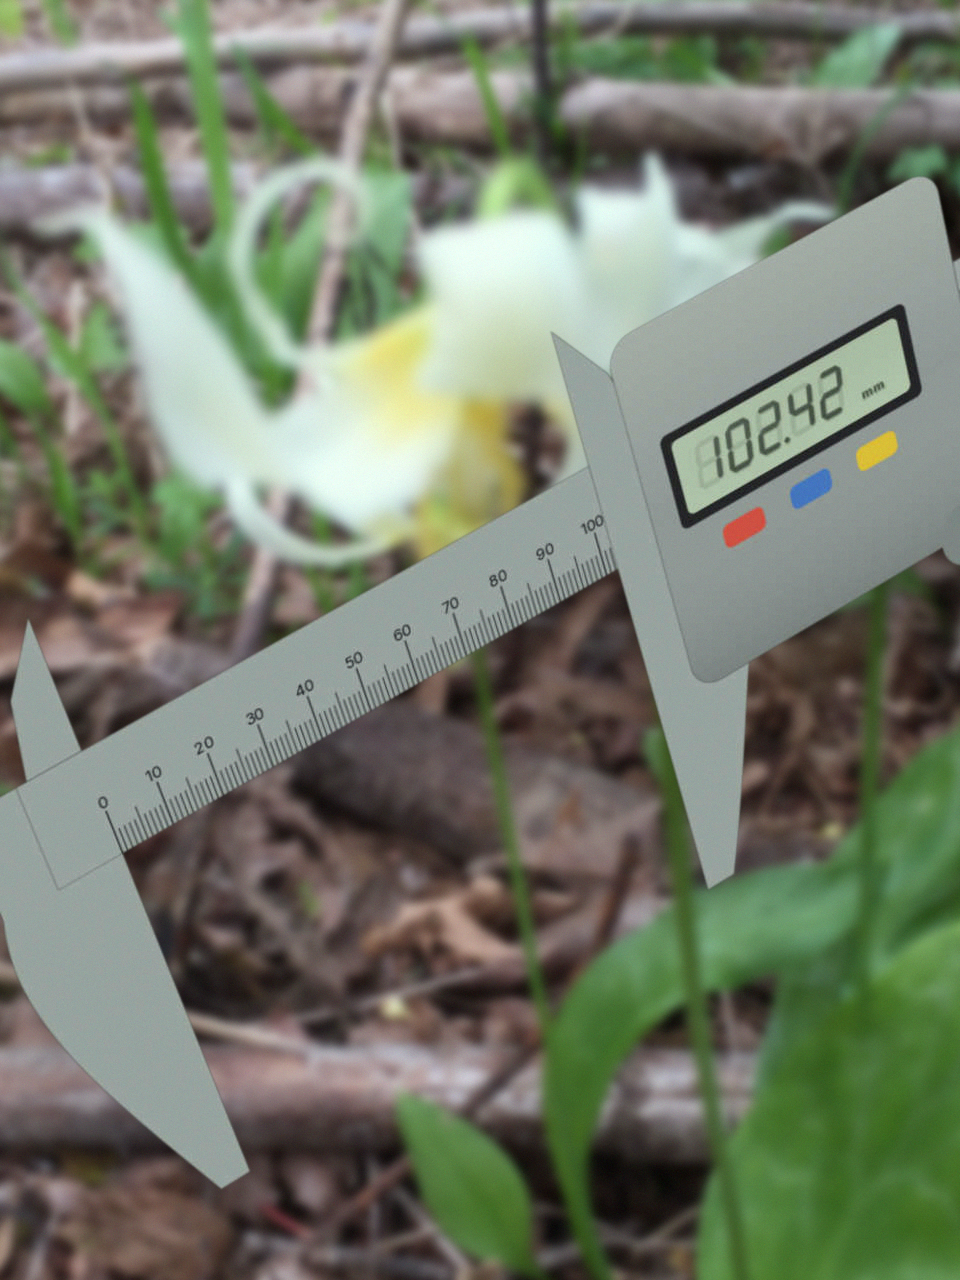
102.42 mm
